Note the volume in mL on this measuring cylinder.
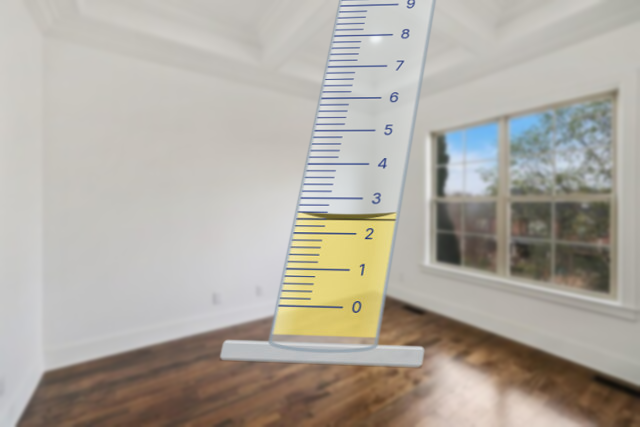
2.4 mL
